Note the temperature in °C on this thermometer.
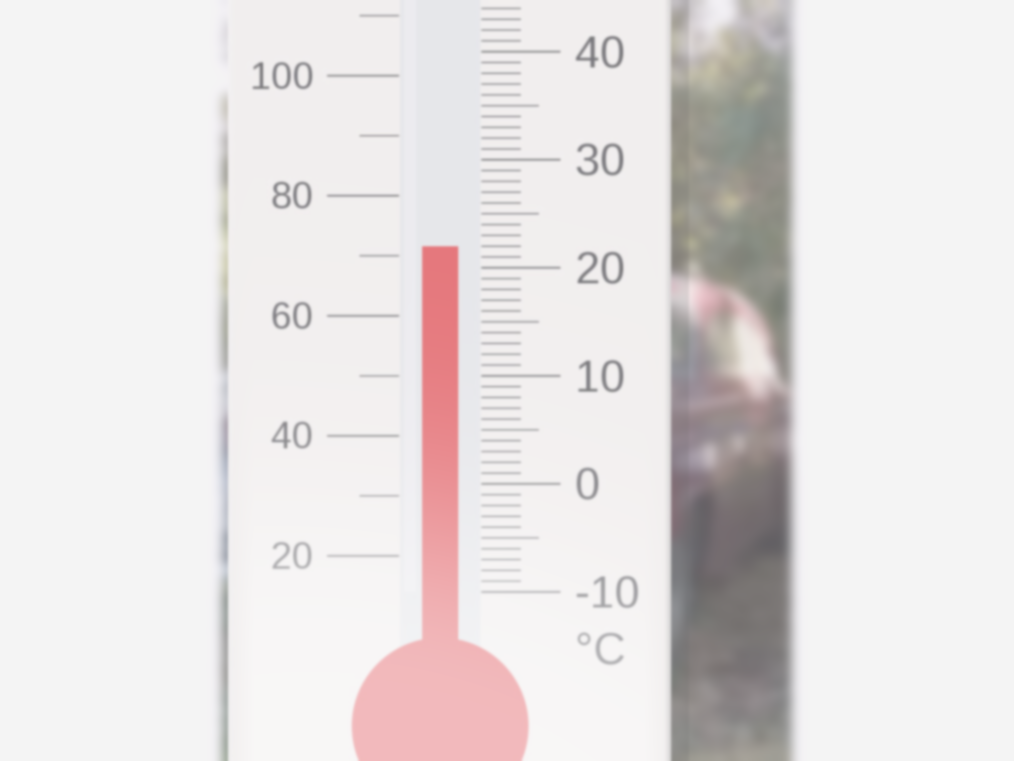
22 °C
